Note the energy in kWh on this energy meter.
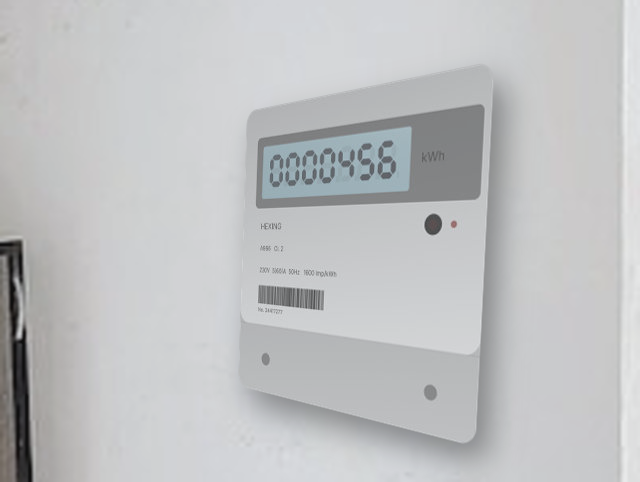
456 kWh
